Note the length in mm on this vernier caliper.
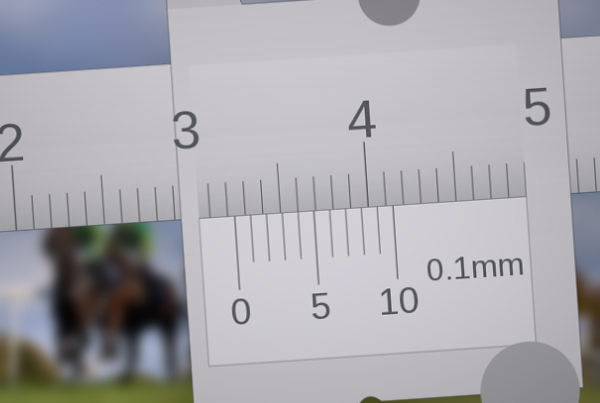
32.4 mm
